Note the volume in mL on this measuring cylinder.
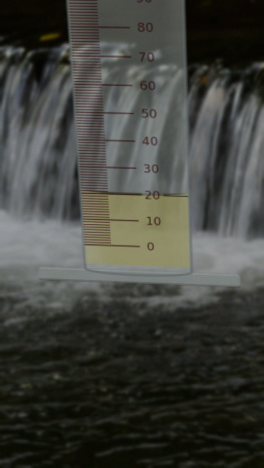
20 mL
